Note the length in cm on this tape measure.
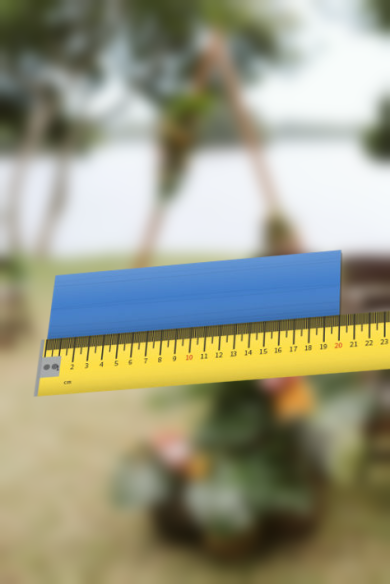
20 cm
